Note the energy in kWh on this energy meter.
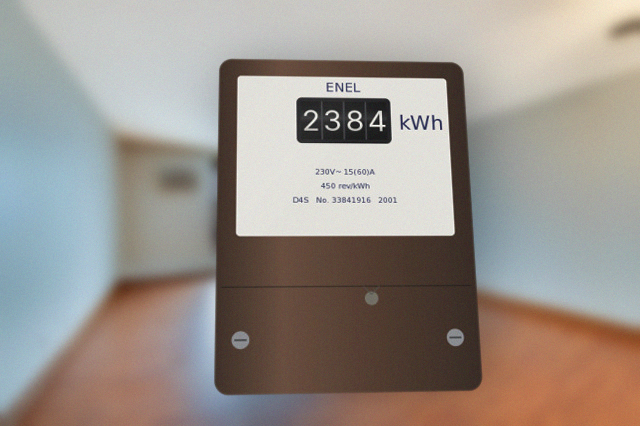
2384 kWh
